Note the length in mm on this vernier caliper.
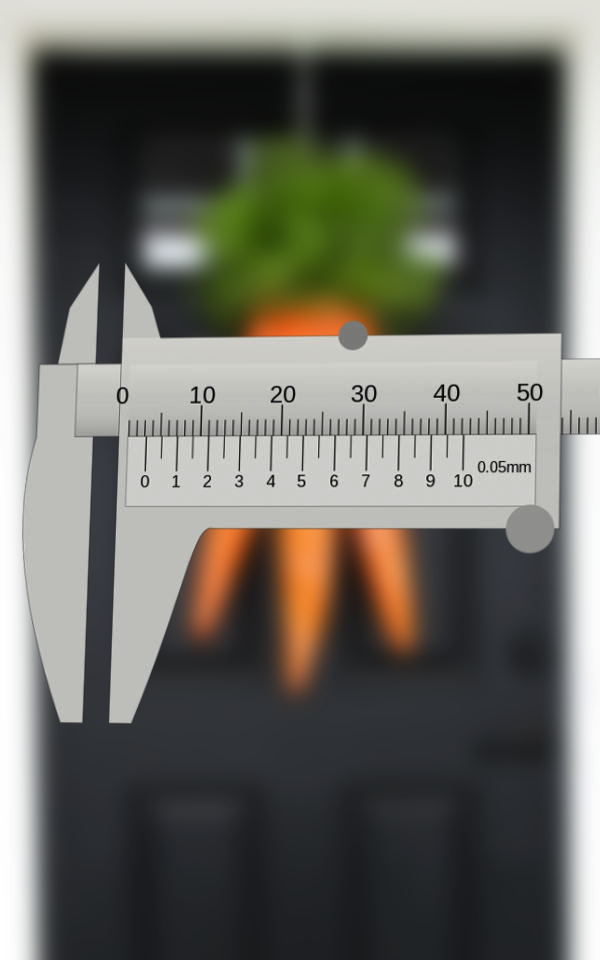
3.2 mm
